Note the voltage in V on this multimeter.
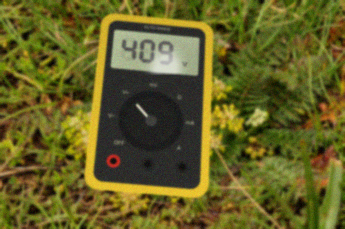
409 V
